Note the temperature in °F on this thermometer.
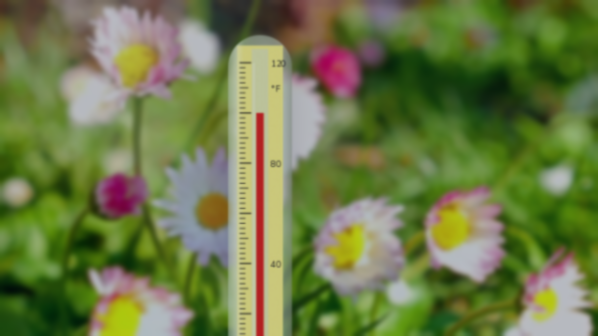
100 °F
